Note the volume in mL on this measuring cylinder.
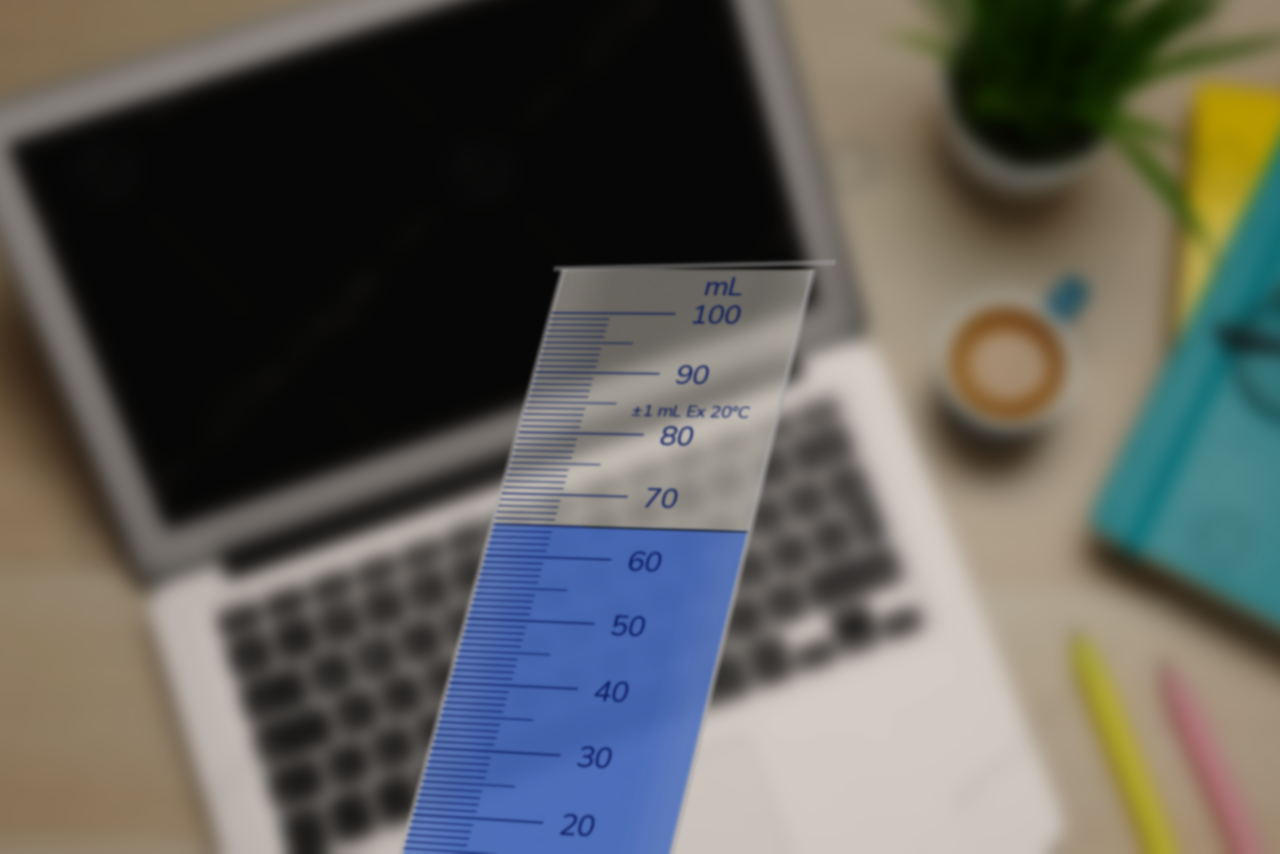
65 mL
